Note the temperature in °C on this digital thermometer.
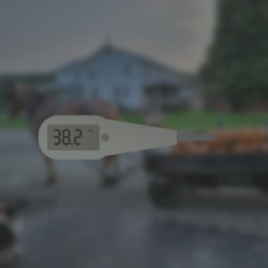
38.2 °C
